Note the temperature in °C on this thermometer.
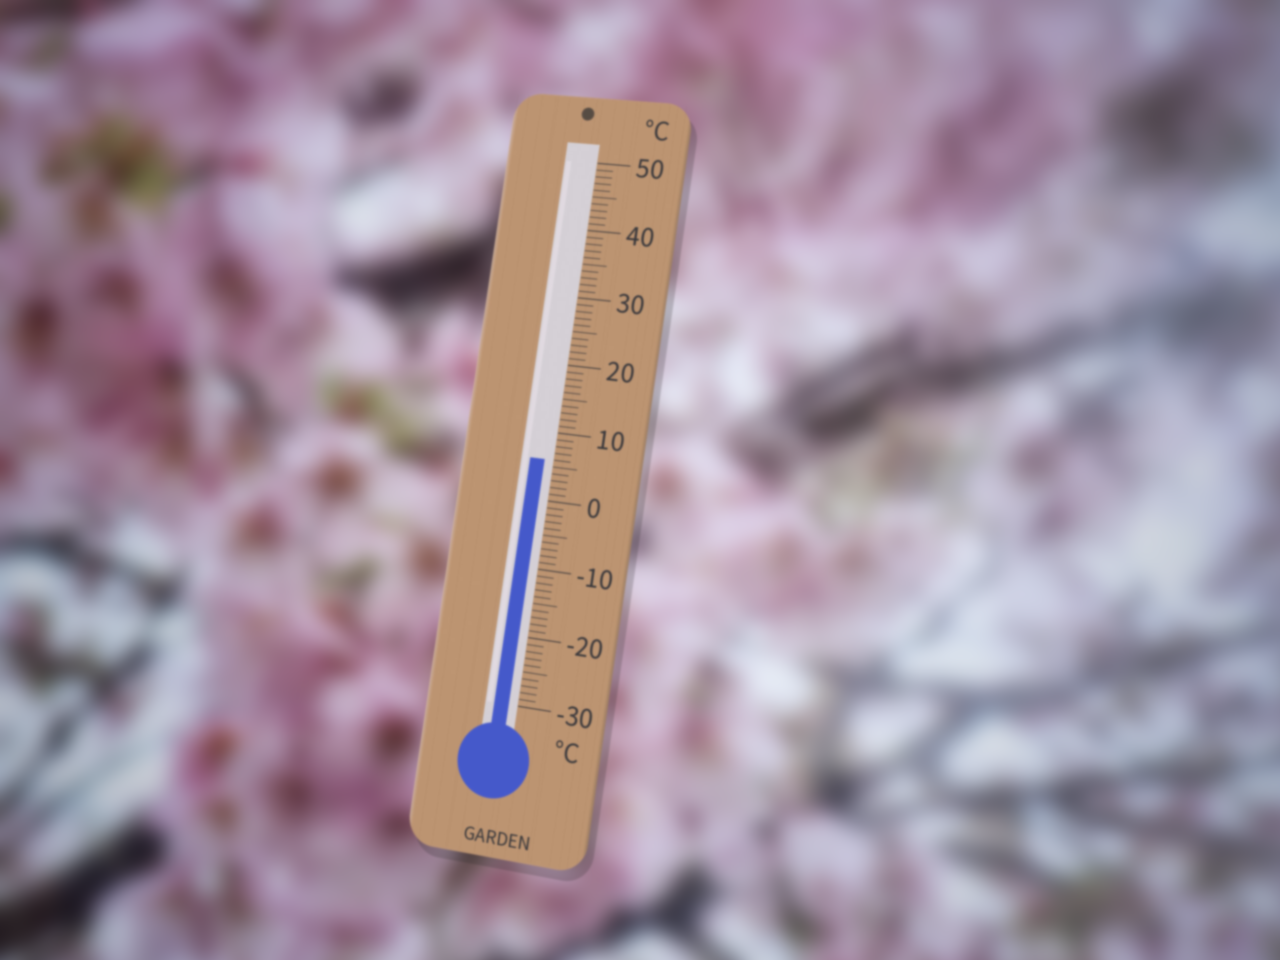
6 °C
